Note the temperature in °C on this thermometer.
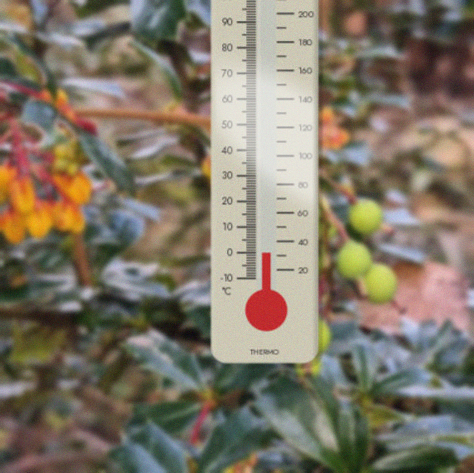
0 °C
